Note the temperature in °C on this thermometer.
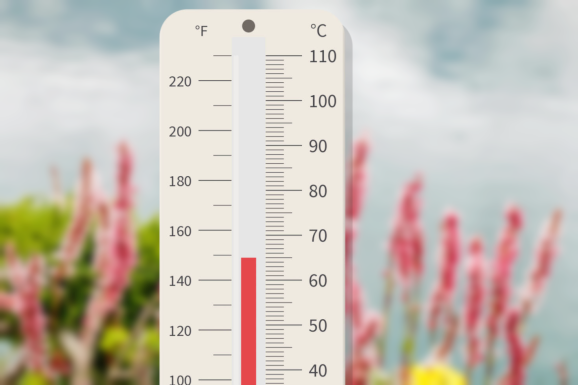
65 °C
